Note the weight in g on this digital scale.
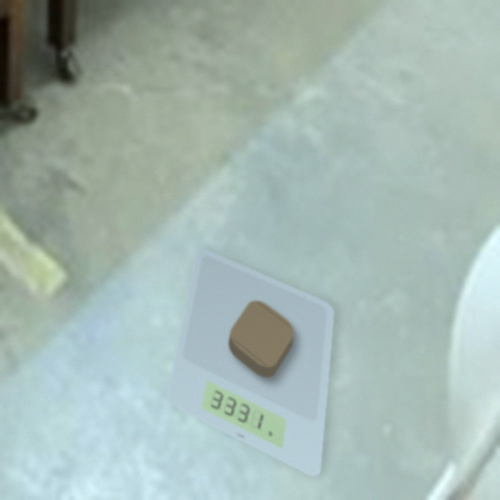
3331 g
